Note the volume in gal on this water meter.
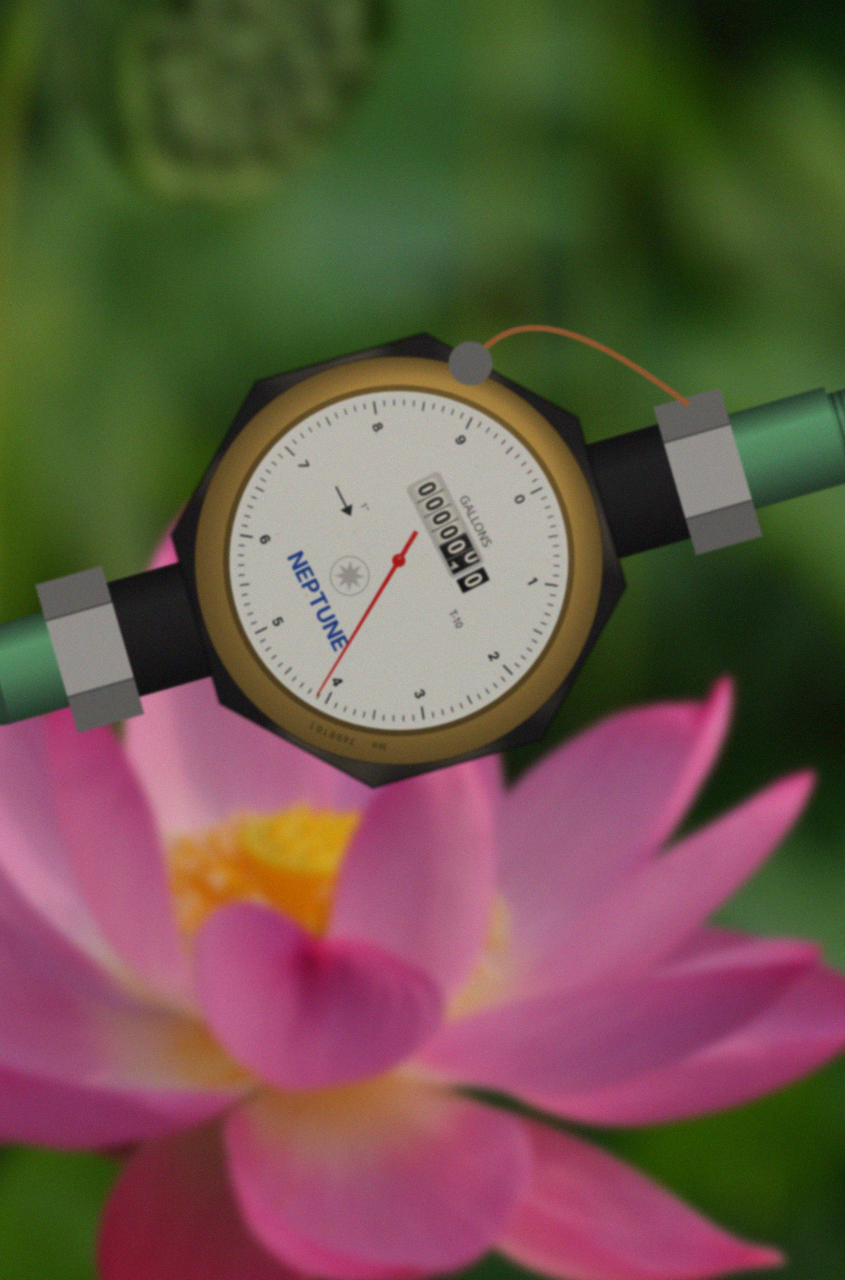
4.1 gal
